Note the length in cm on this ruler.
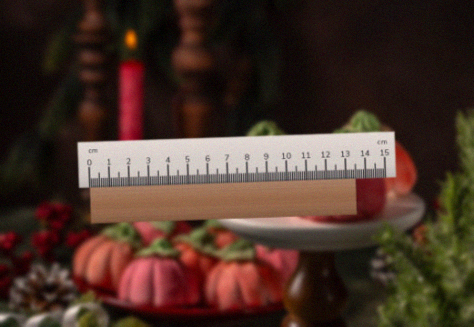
13.5 cm
